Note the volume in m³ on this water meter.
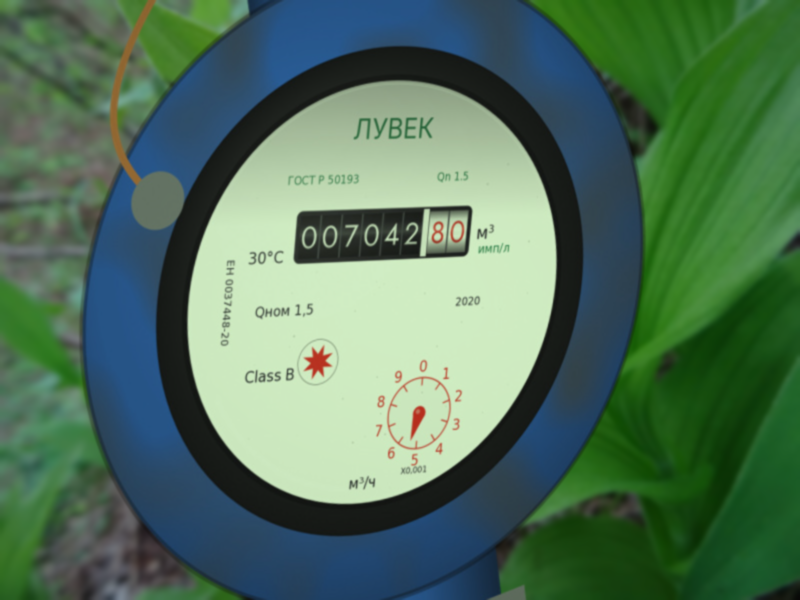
7042.805 m³
